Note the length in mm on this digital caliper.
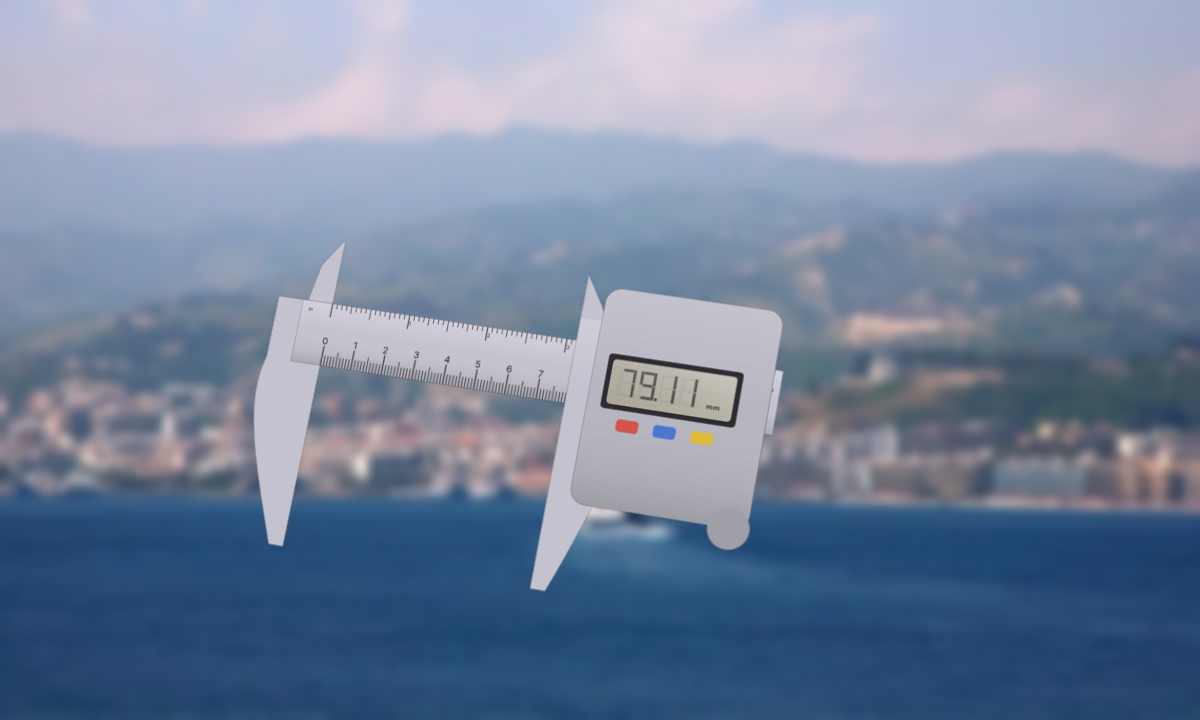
79.11 mm
